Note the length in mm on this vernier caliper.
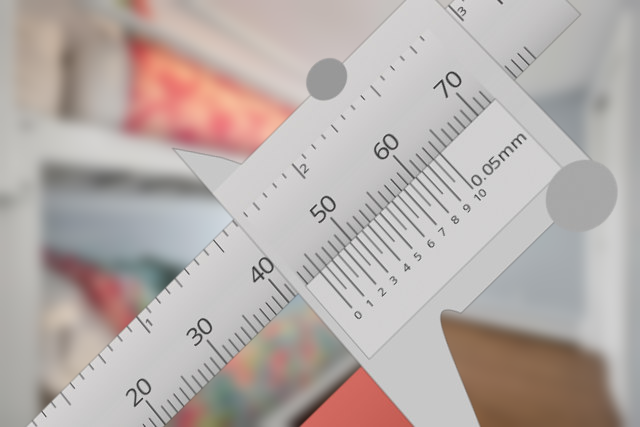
45.0 mm
